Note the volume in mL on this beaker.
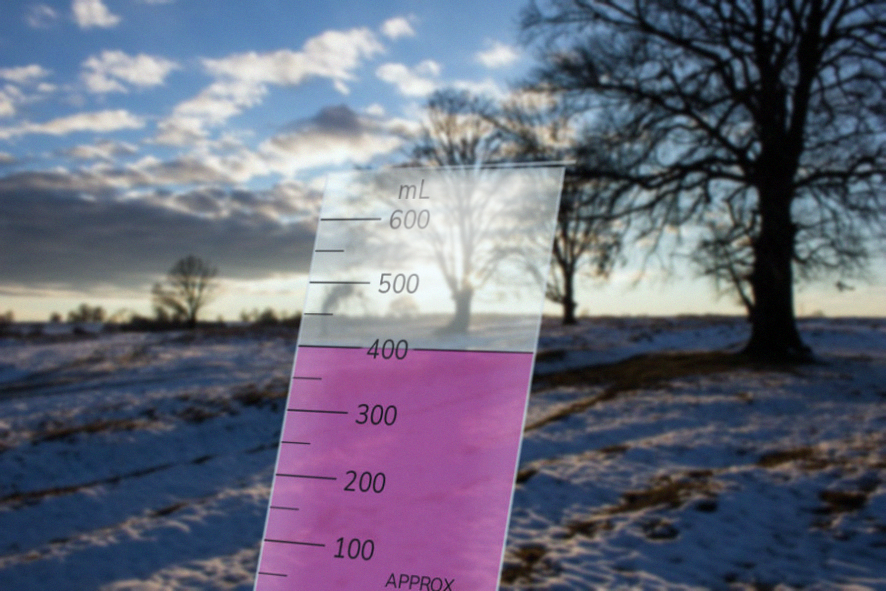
400 mL
